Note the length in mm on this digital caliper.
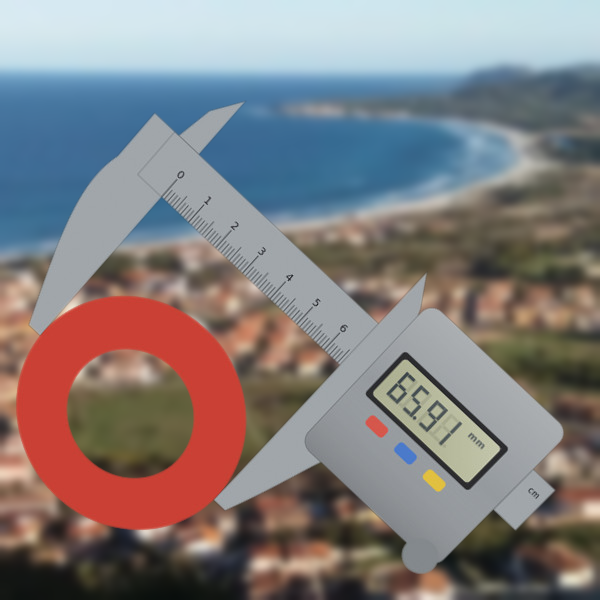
65.91 mm
